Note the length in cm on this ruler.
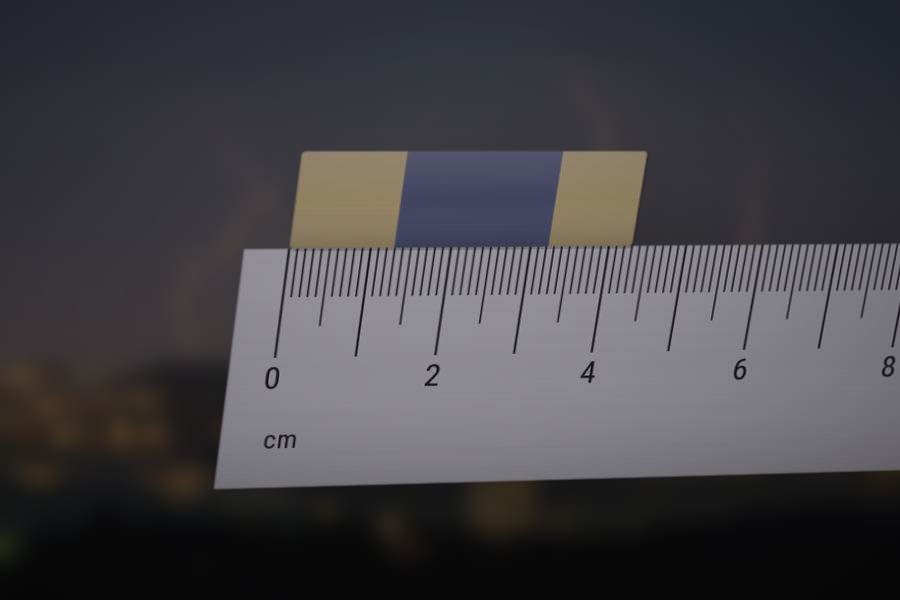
4.3 cm
